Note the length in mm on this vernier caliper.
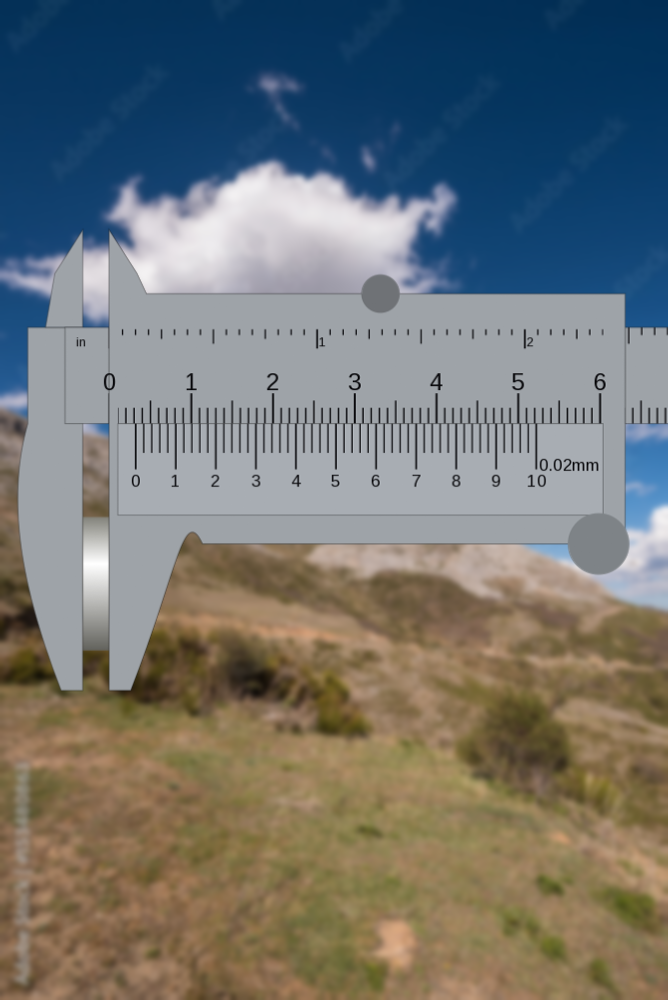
3.2 mm
